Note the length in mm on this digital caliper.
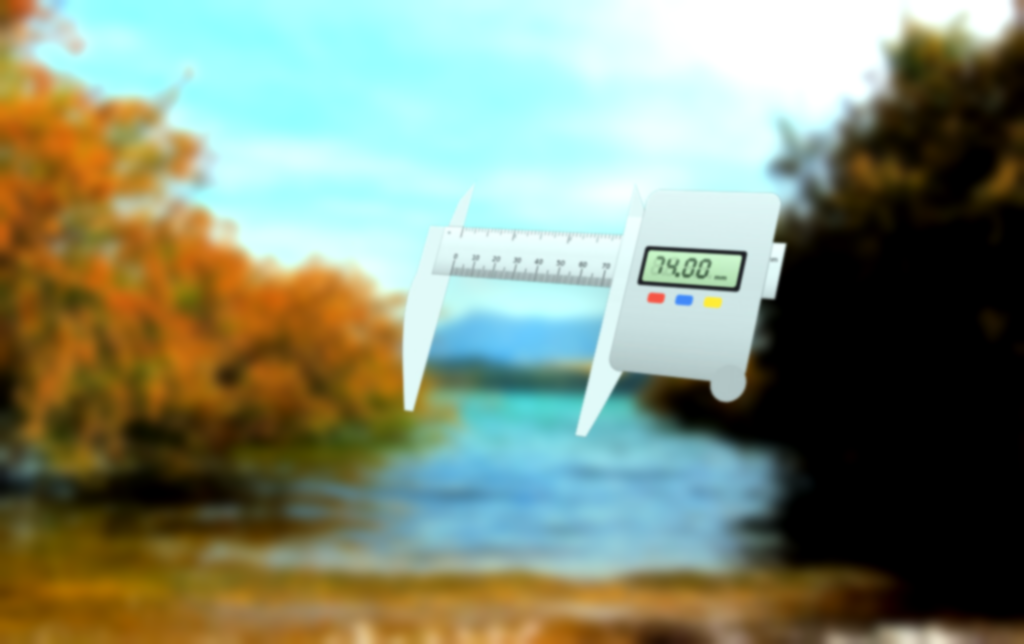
74.00 mm
